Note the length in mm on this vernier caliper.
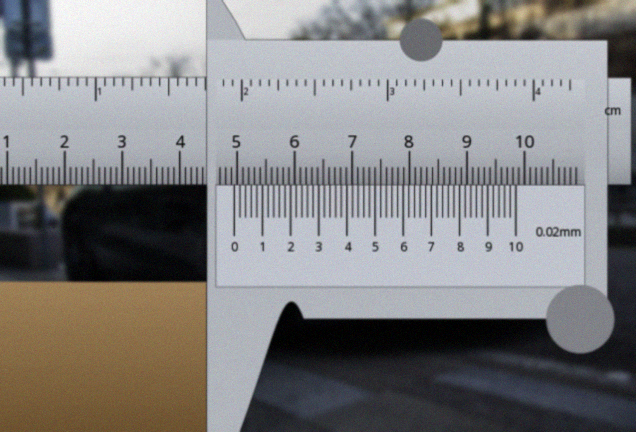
49.5 mm
